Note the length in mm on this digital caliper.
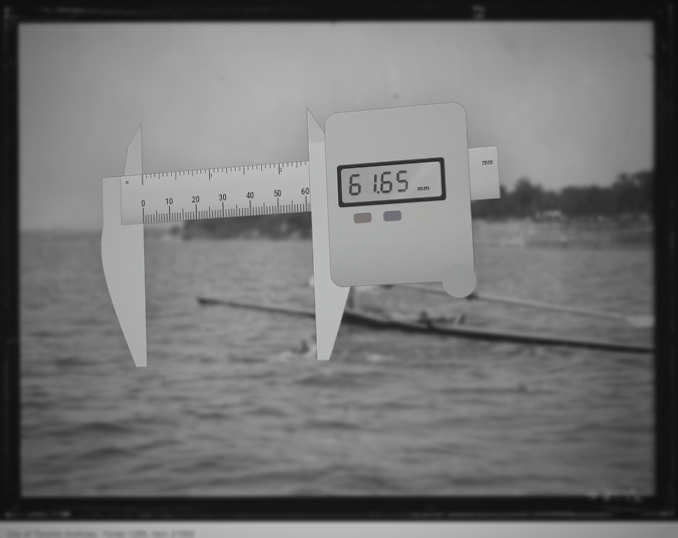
61.65 mm
